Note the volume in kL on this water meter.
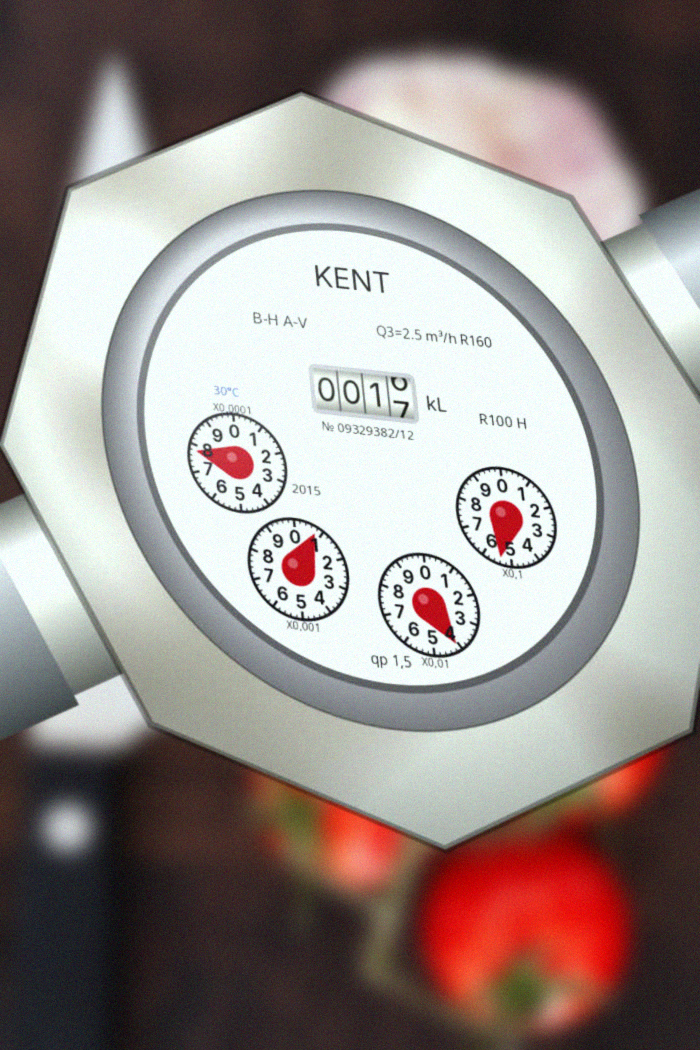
16.5407 kL
